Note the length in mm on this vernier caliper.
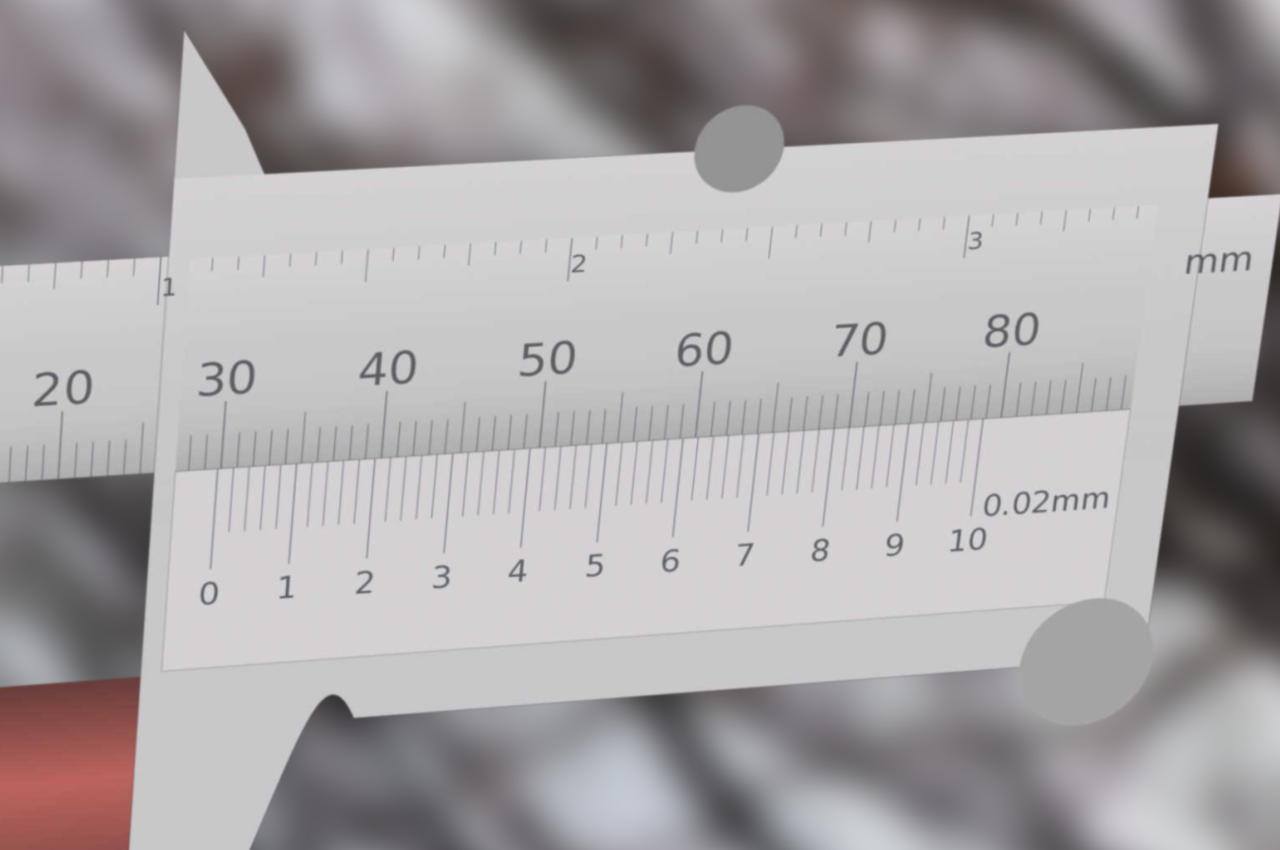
29.8 mm
